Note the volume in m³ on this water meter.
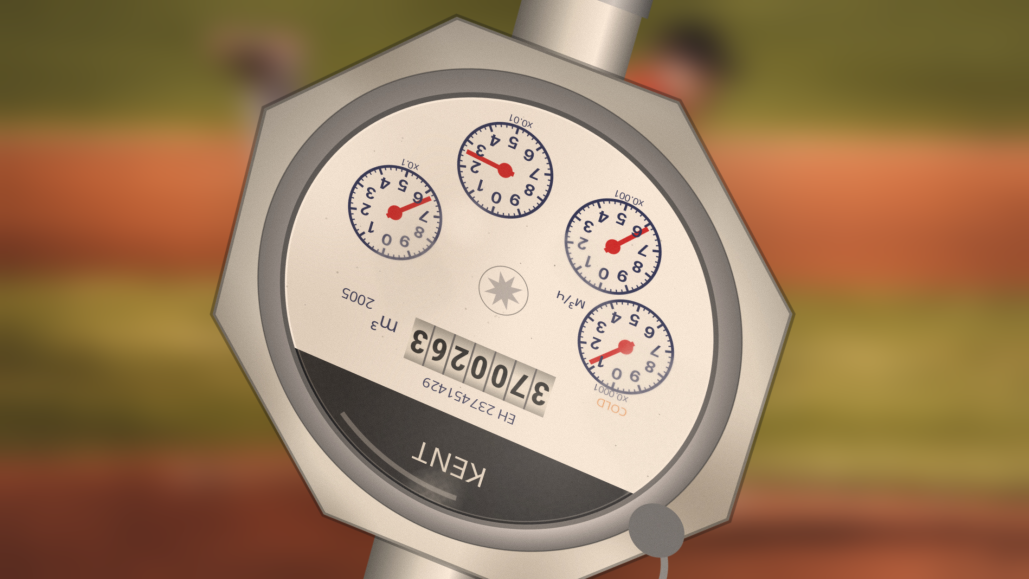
3700263.6261 m³
